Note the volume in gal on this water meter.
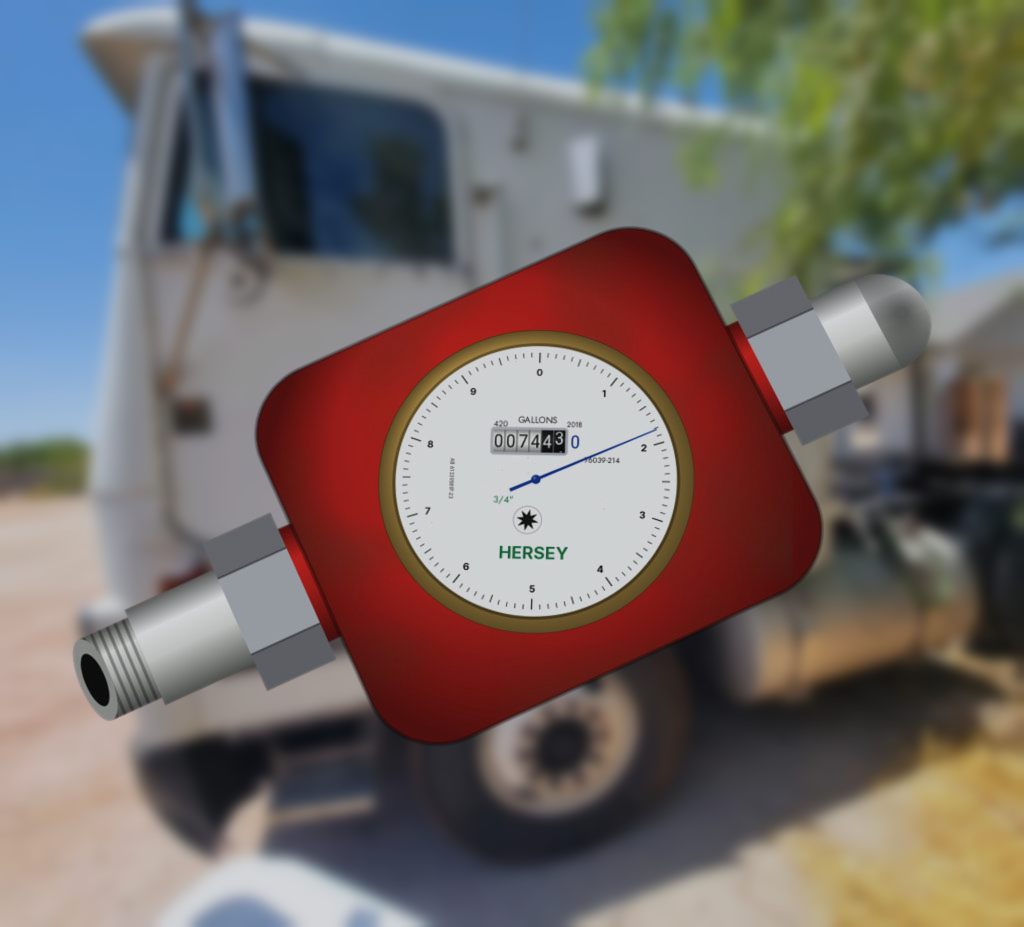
74431.8 gal
